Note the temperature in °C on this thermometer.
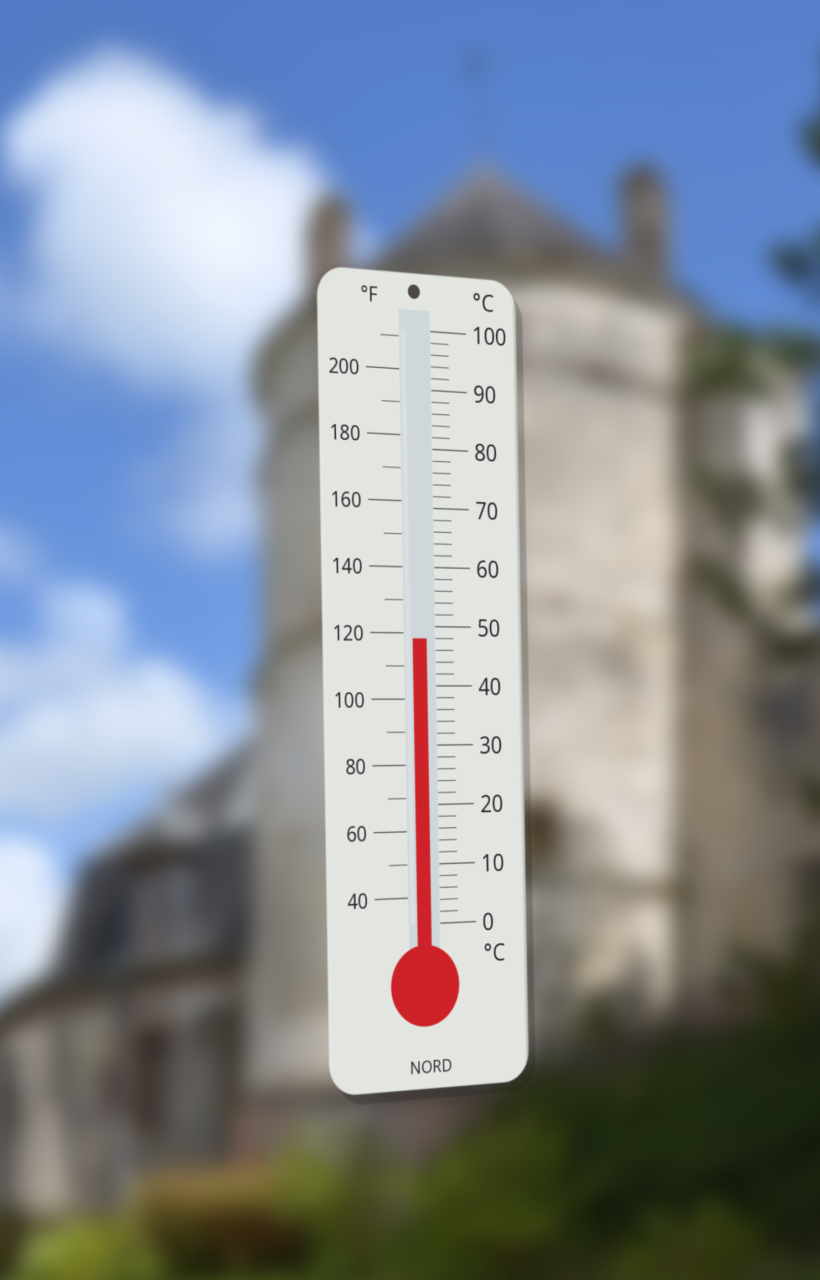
48 °C
